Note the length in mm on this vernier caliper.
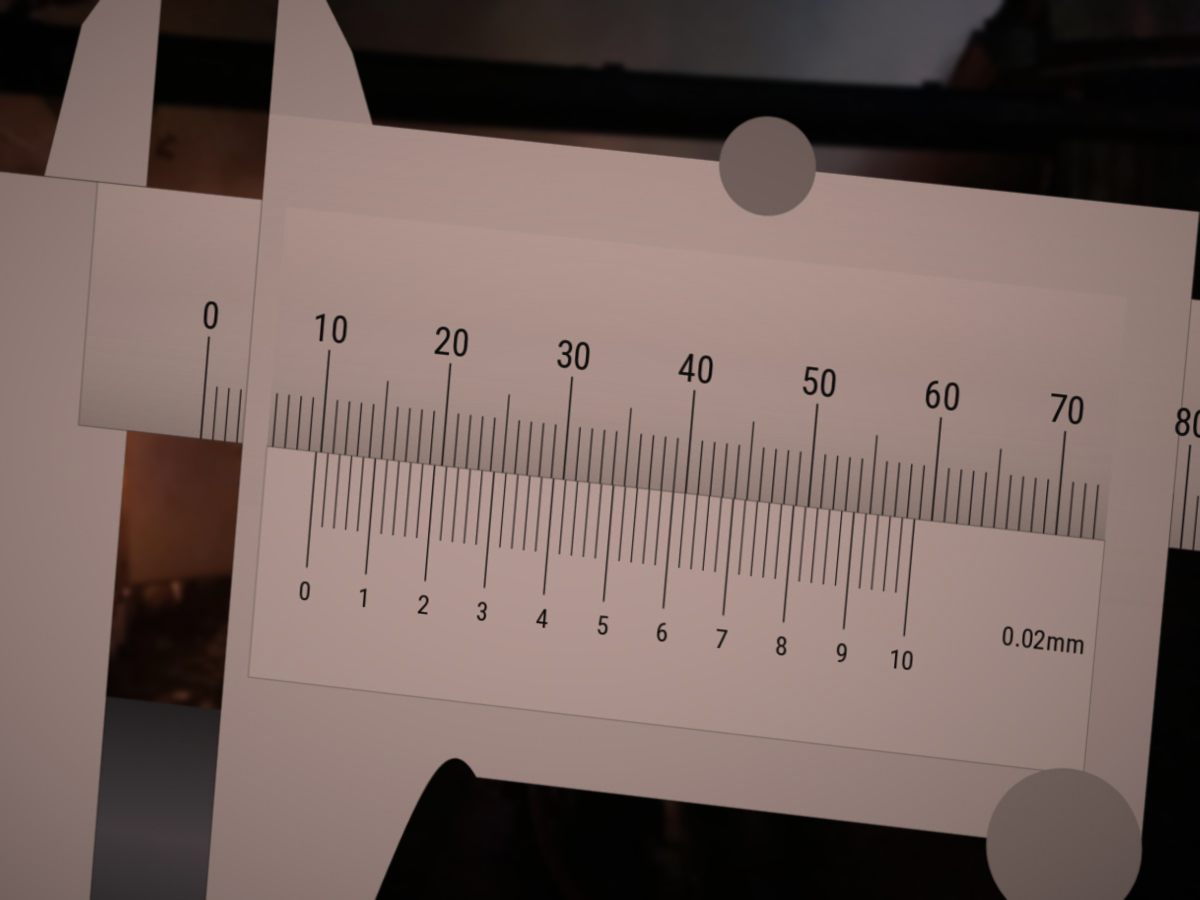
9.6 mm
